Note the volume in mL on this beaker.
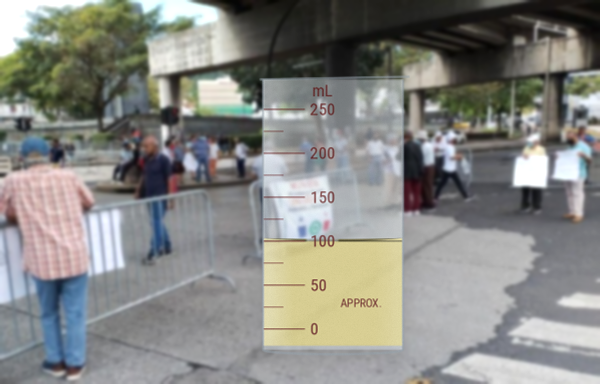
100 mL
